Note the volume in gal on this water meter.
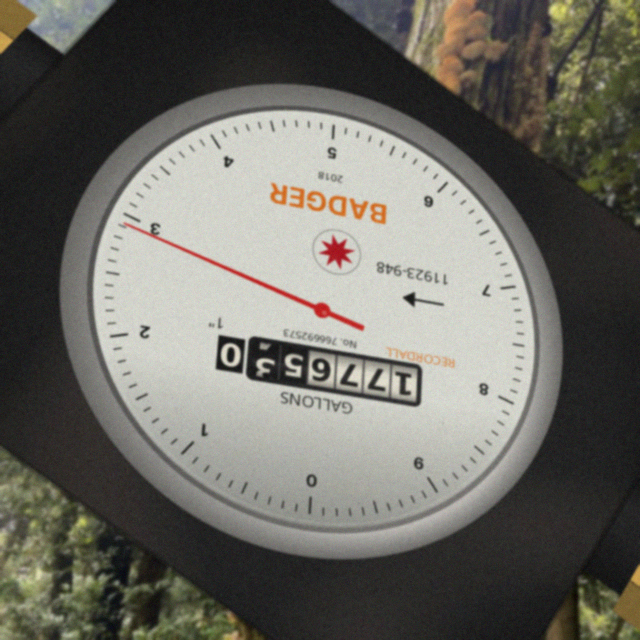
1776532.9 gal
